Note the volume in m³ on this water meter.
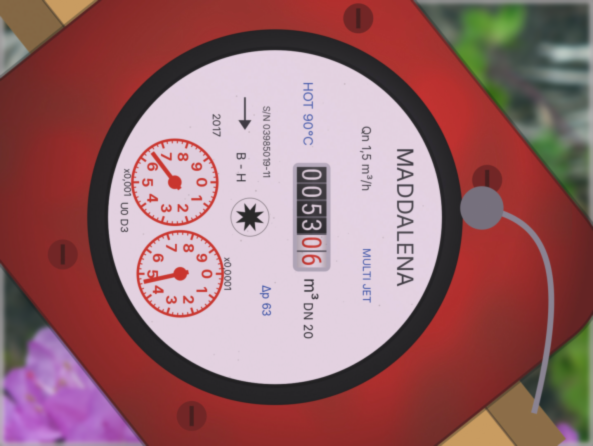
53.0664 m³
